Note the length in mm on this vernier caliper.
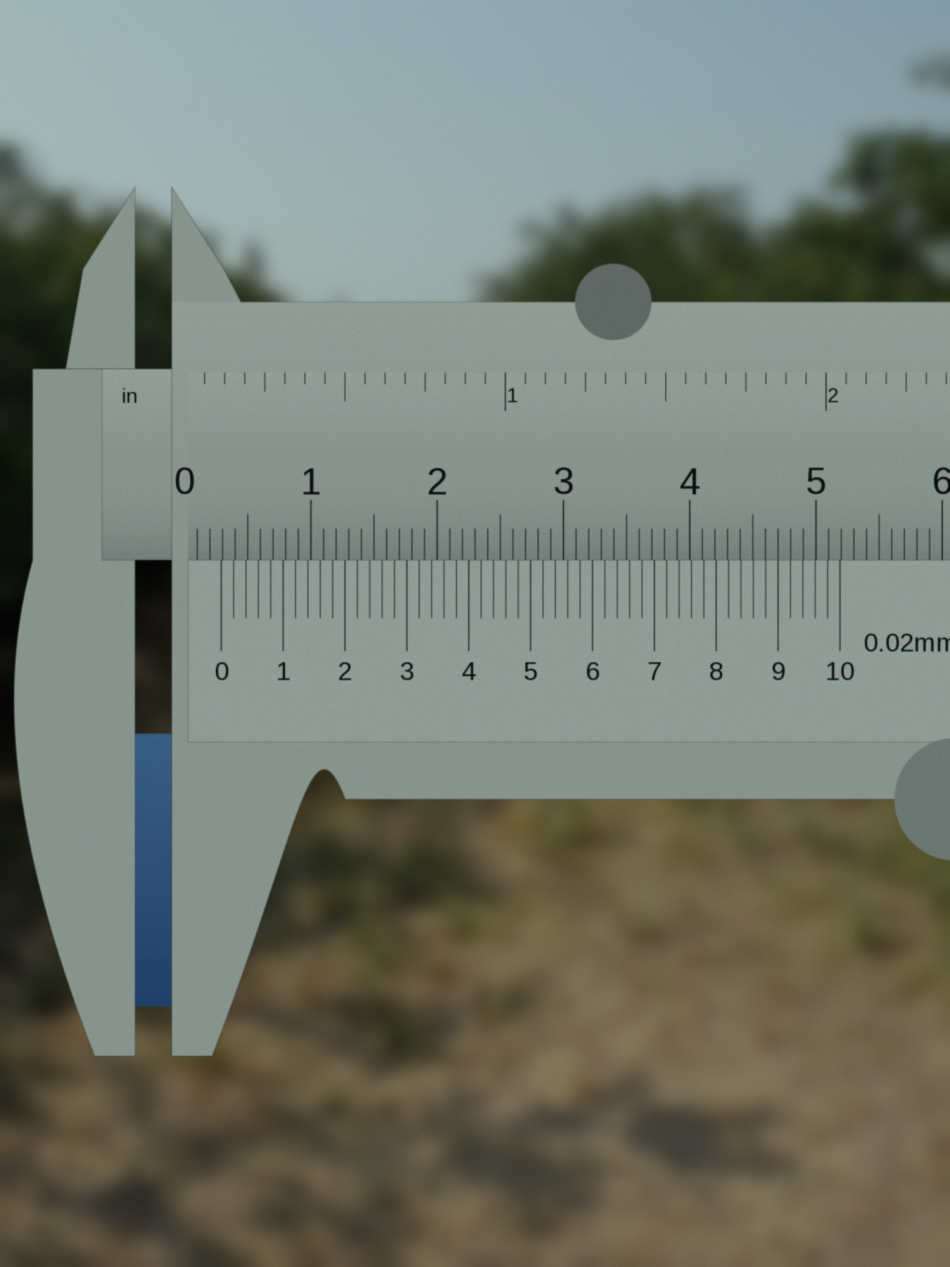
2.9 mm
